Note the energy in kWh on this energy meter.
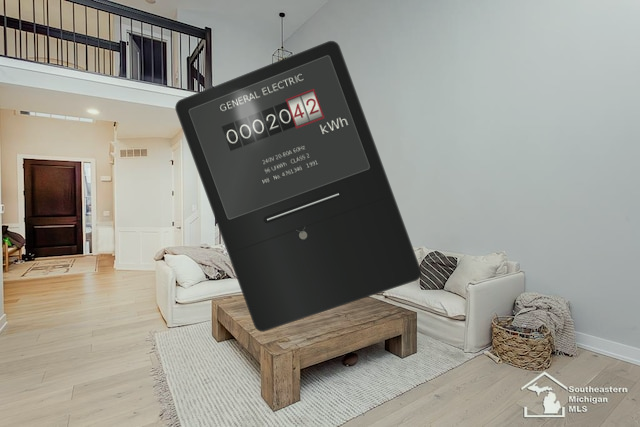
20.42 kWh
